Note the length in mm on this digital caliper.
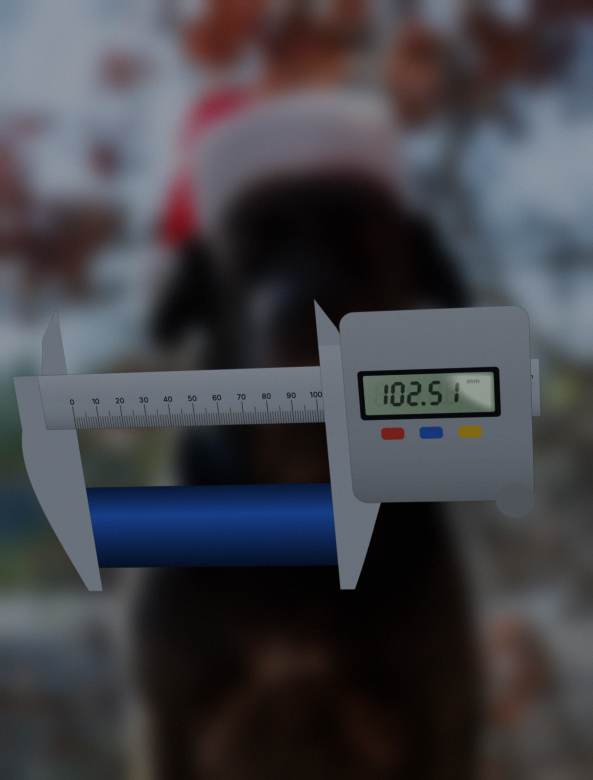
102.51 mm
